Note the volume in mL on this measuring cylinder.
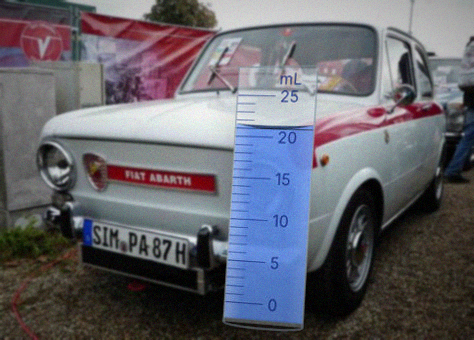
21 mL
